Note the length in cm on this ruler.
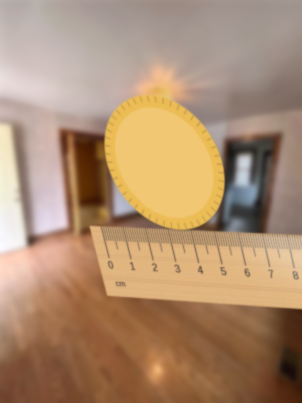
5 cm
